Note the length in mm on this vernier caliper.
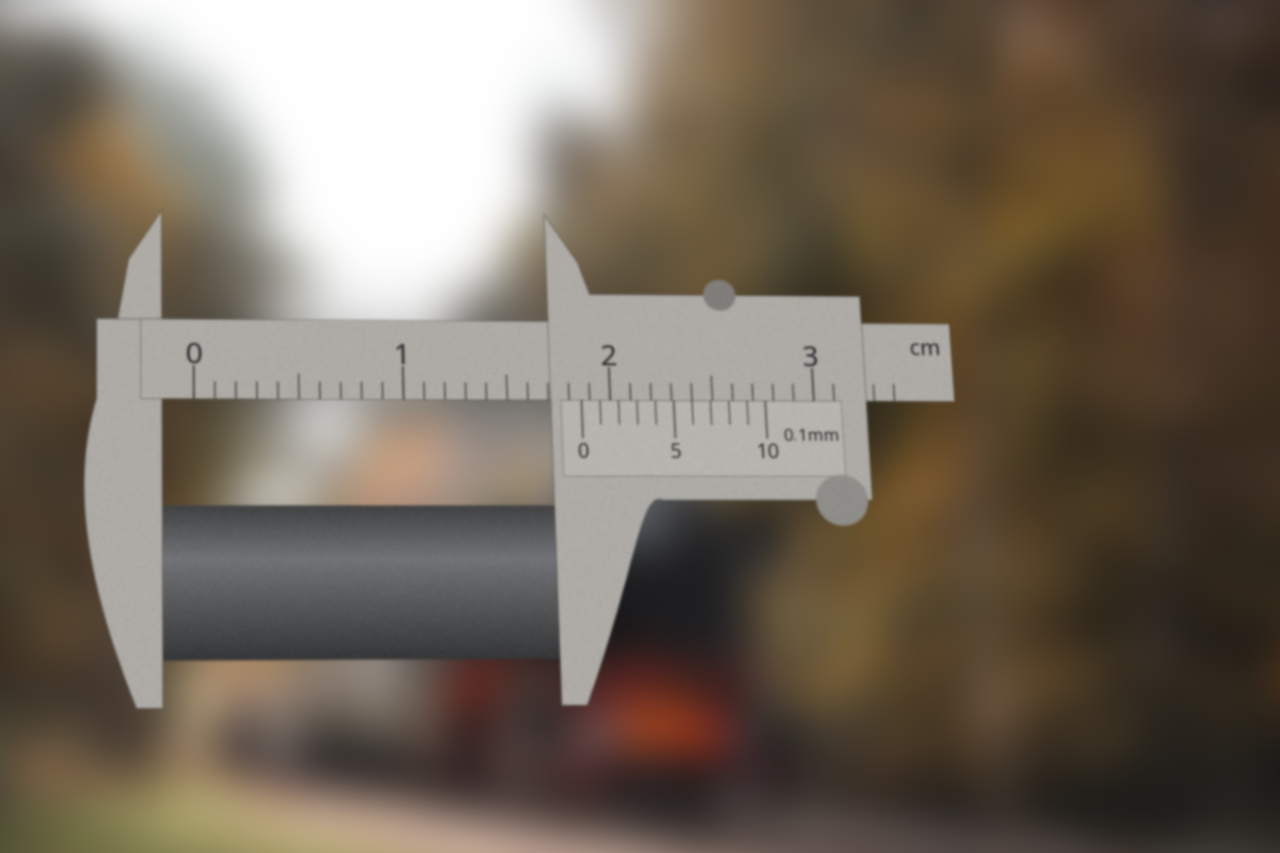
18.6 mm
